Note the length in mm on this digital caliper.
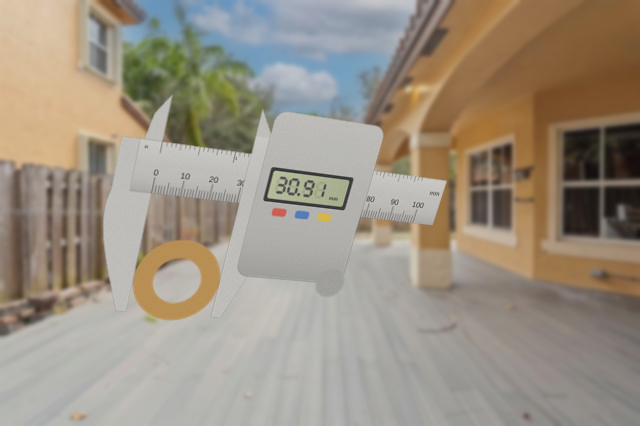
30.91 mm
